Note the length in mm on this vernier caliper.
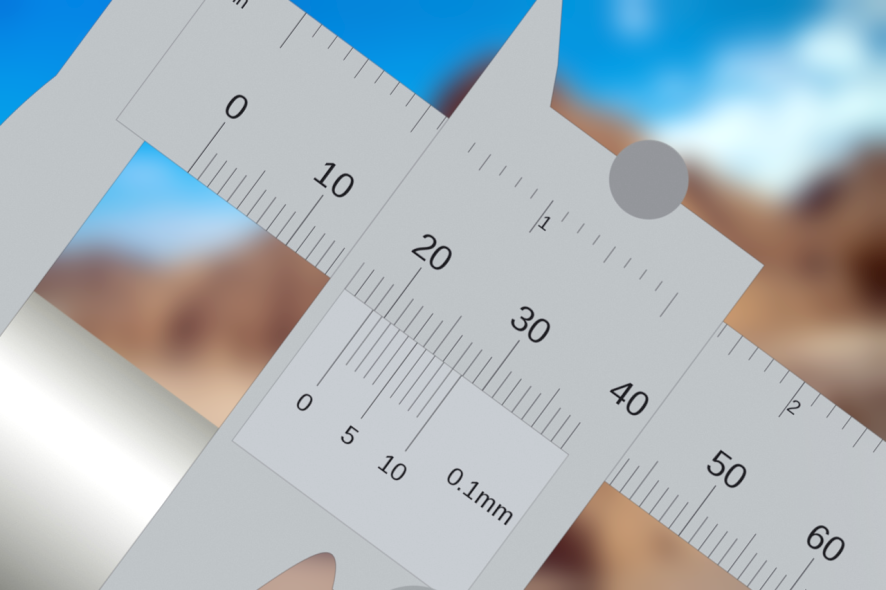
18.9 mm
